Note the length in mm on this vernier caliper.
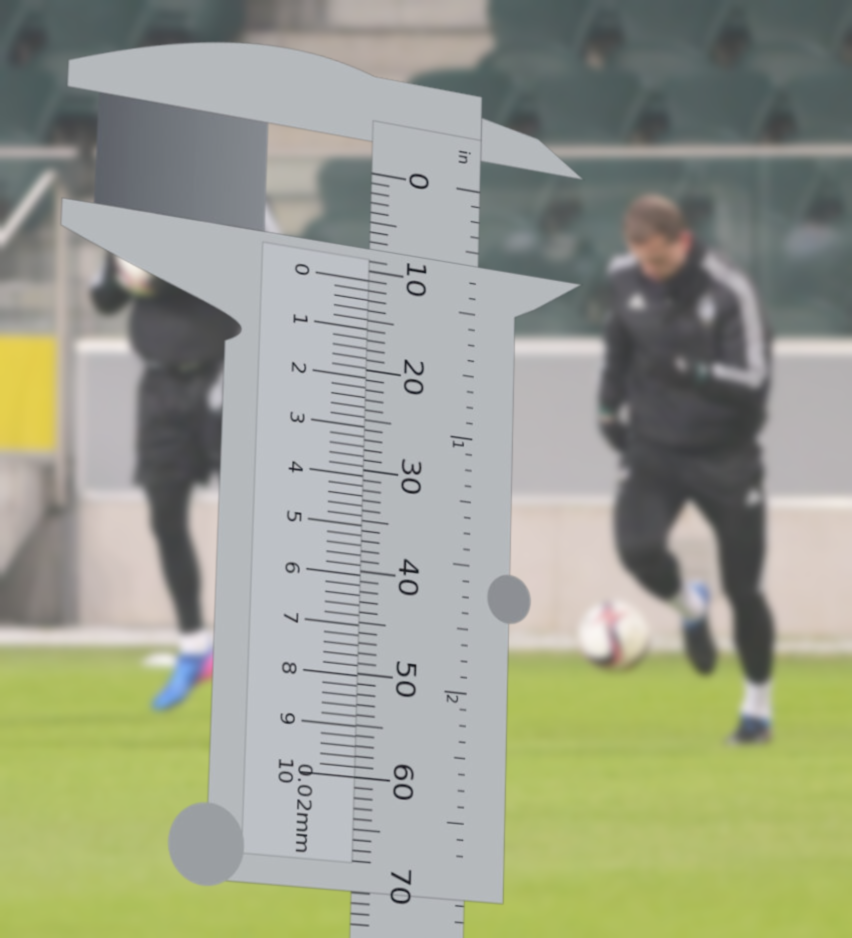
11.0 mm
